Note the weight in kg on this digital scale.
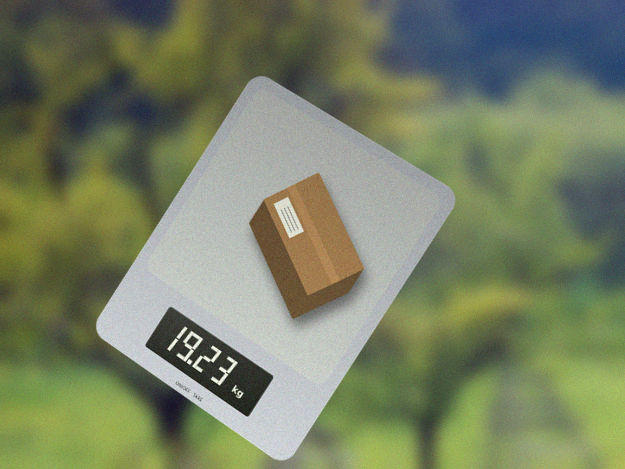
19.23 kg
